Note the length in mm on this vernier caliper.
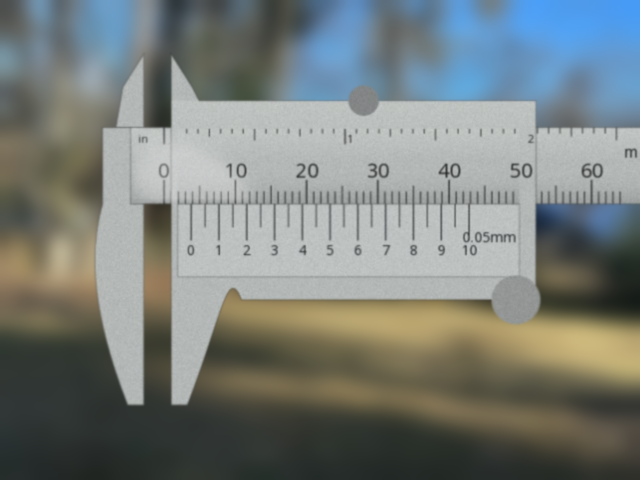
3.8 mm
